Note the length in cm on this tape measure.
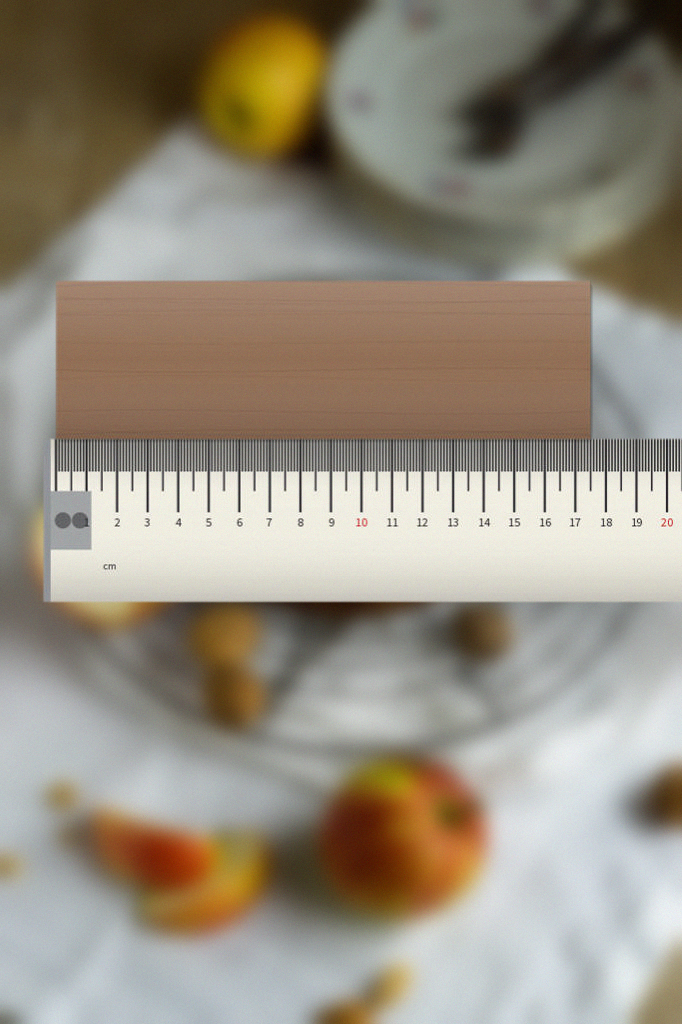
17.5 cm
